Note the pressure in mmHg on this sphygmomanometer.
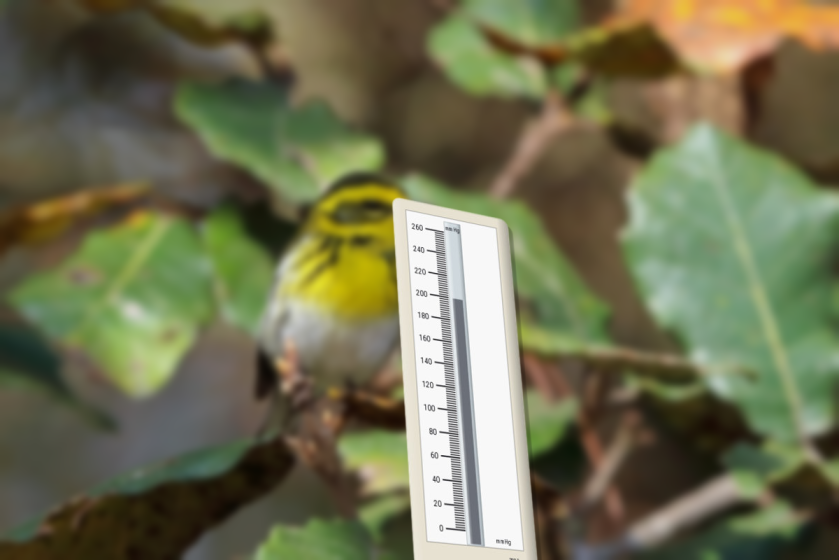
200 mmHg
